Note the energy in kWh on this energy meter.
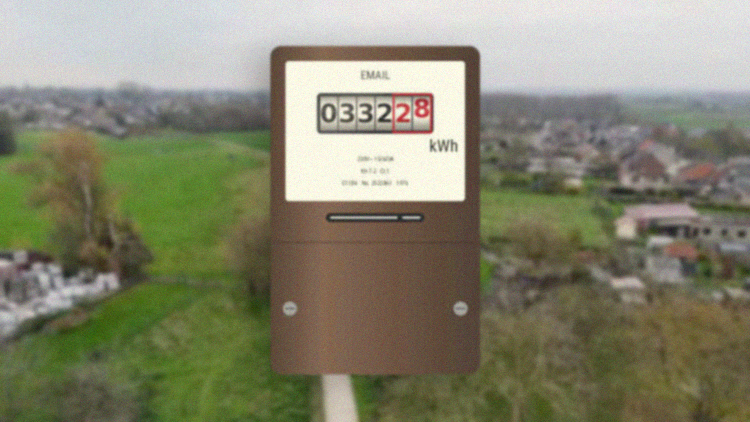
332.28 kWh
